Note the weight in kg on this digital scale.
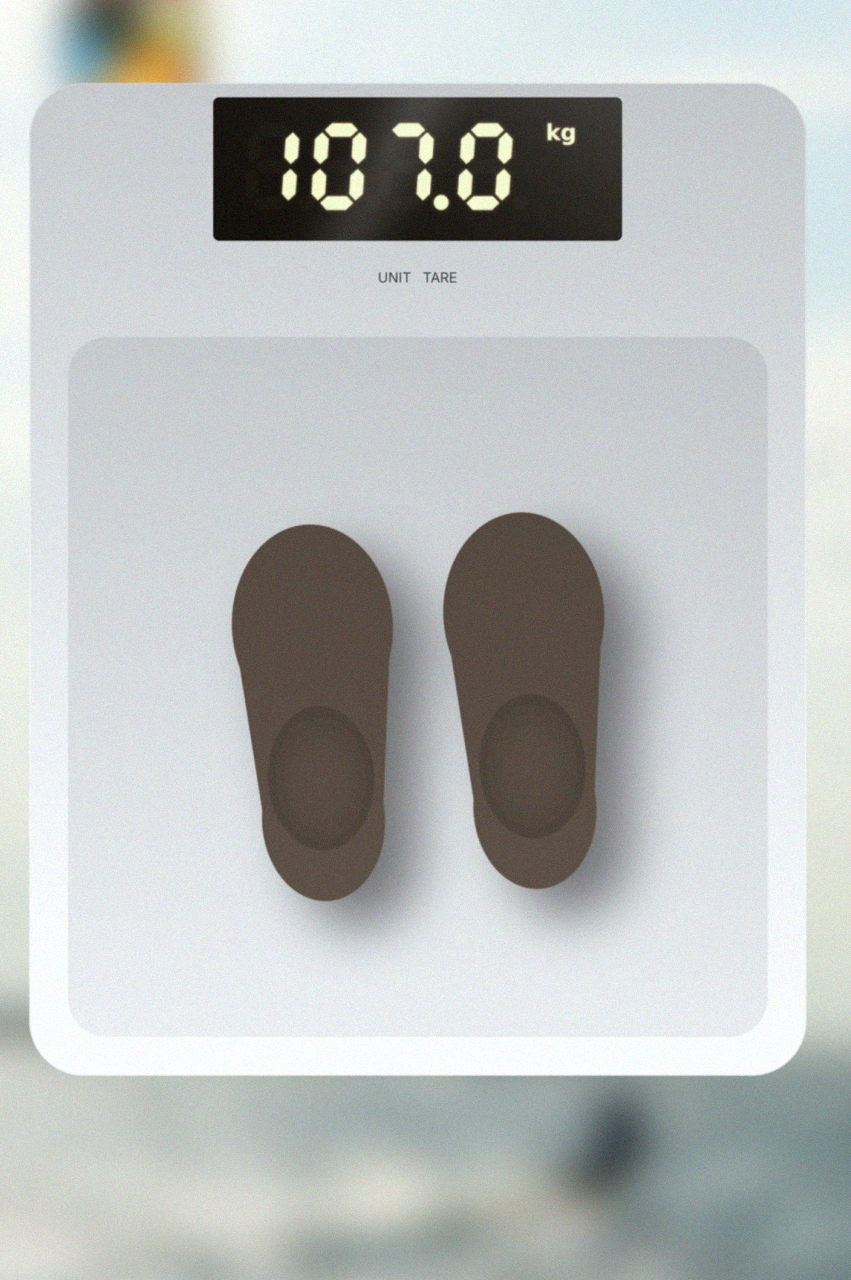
107.0 kg
